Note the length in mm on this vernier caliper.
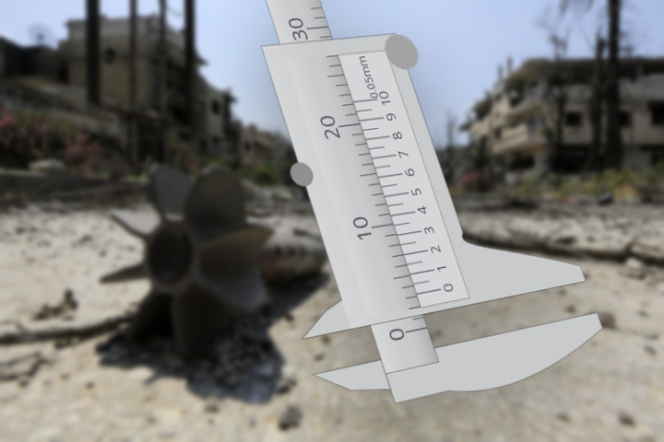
3.2 mm
